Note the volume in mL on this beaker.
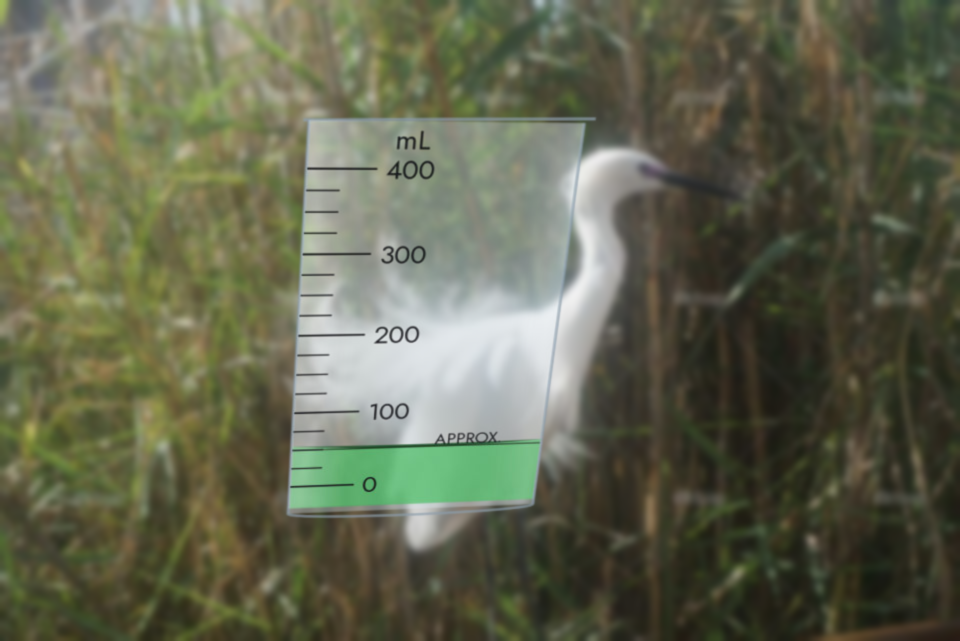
50 mL
